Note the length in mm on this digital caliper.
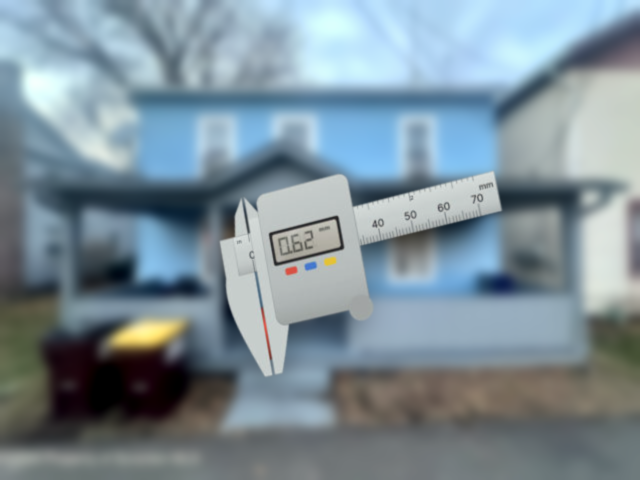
0.62 mm
